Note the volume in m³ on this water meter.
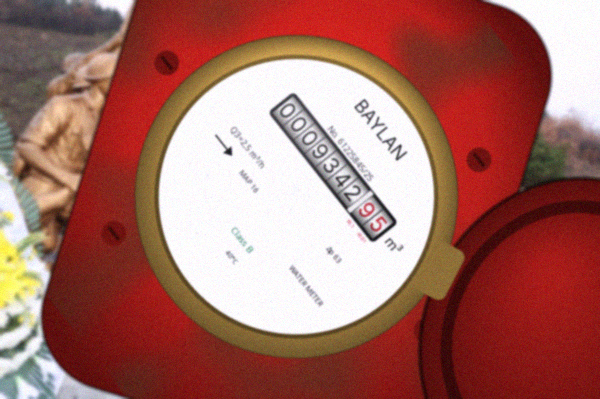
9342.95 m³
